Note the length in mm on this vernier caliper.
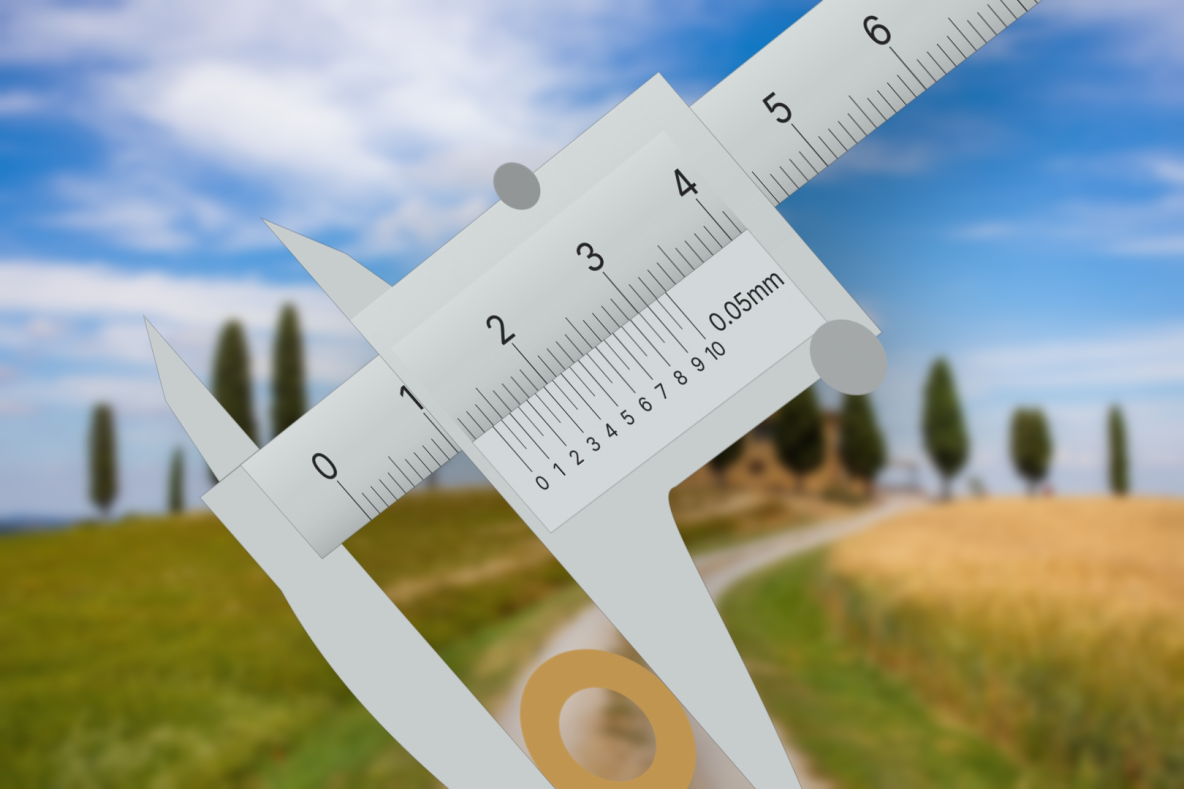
13.9 mm
